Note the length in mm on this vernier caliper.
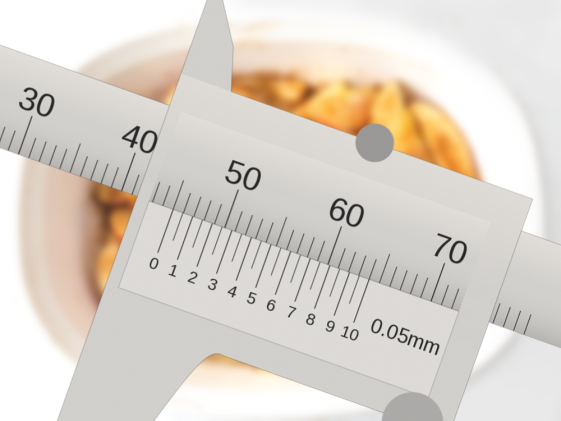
45.0 mm
